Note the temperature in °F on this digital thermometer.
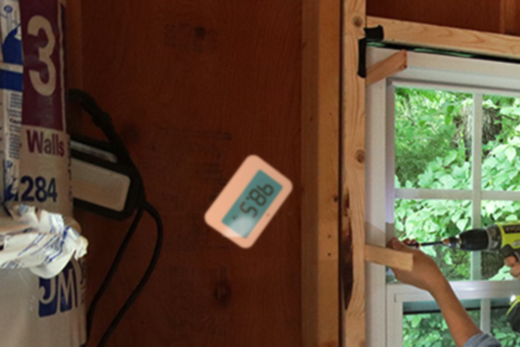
98.5 °F
